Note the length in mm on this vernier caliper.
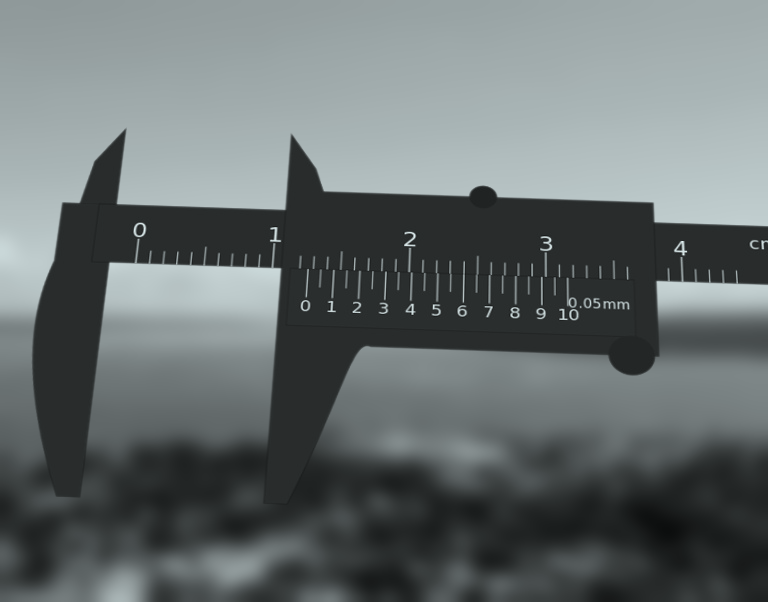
12.6 mm
